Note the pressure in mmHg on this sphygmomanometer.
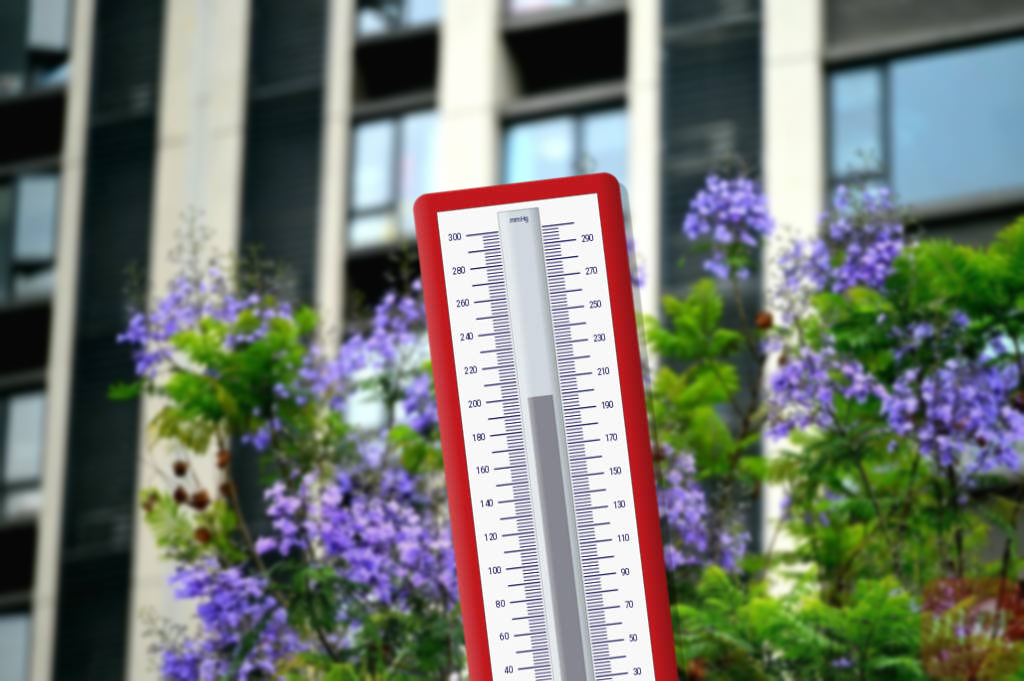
200 mmHg
